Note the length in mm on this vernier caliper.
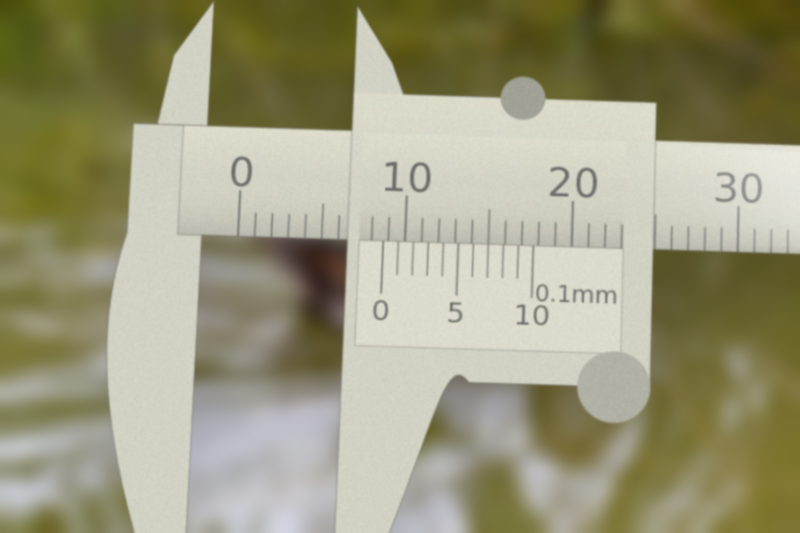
8.7 mm
